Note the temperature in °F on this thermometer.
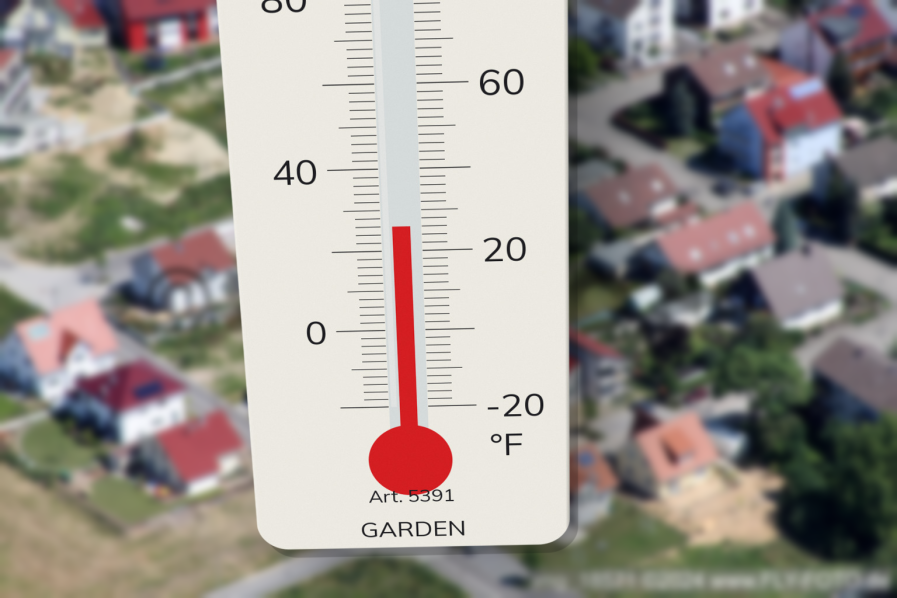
26 °F
